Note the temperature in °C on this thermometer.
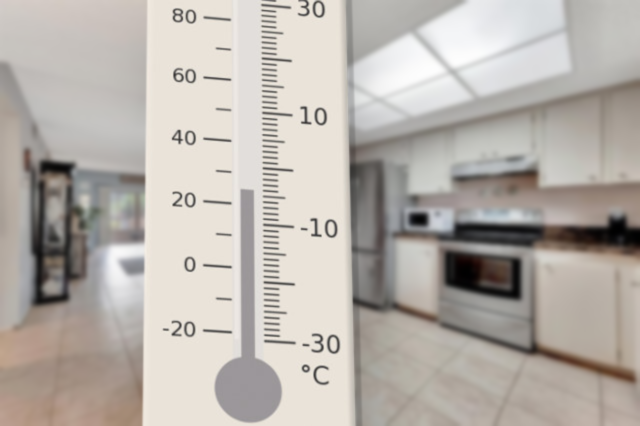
-4 °C
